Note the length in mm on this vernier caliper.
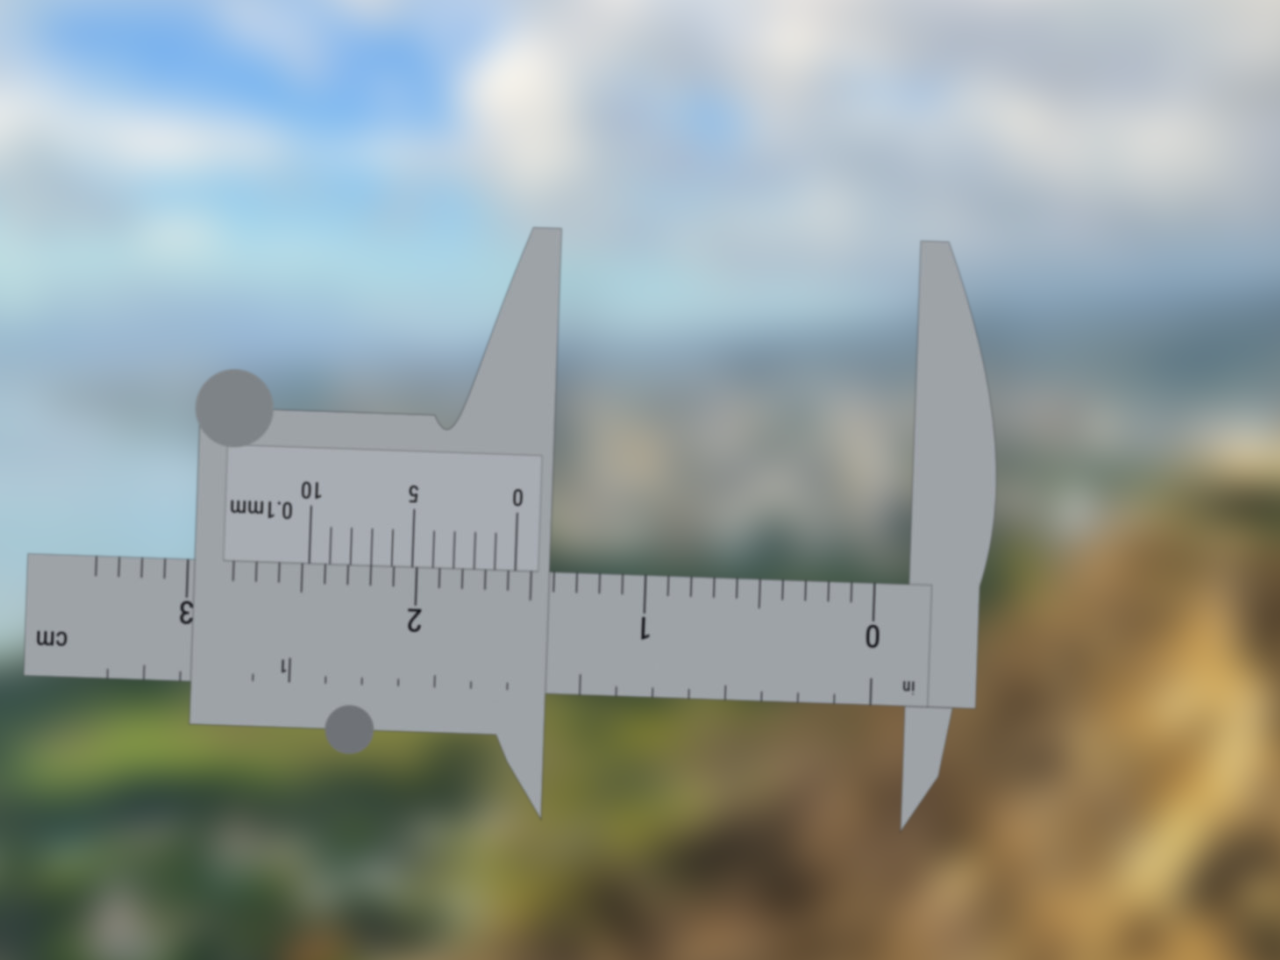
15.7 mm
